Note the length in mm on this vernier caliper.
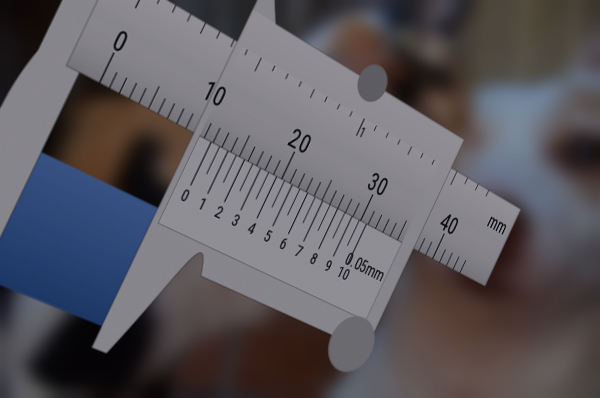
11.8 mm
